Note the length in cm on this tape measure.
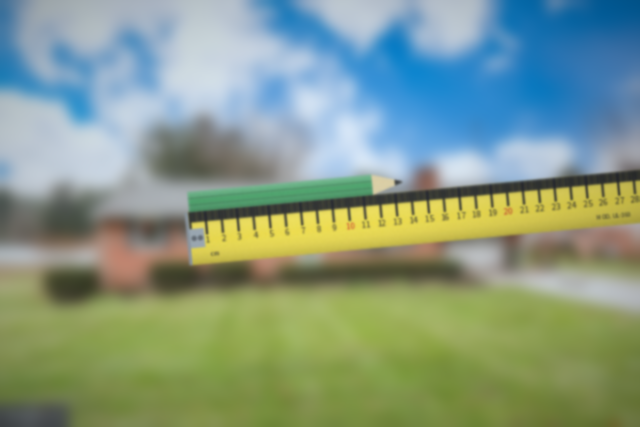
13.5 cm
